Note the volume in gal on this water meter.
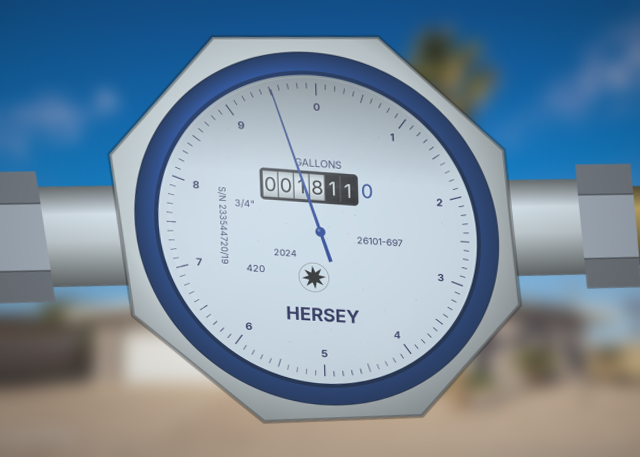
18109.5 gal
